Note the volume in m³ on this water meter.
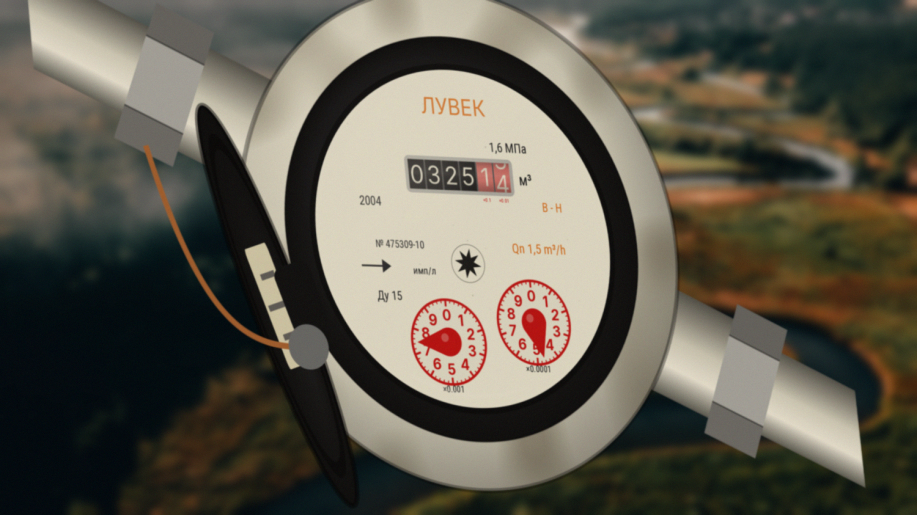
325.1374 m³
